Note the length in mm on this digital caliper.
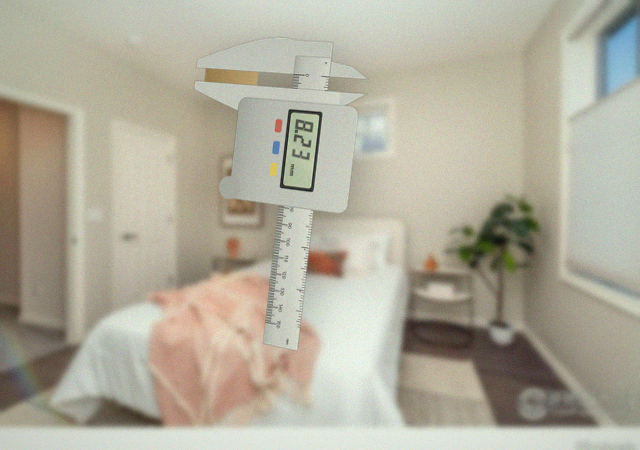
8.23 mm
